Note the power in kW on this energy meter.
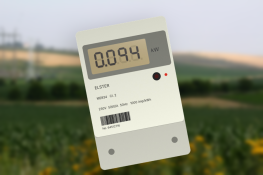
0.094 kW
